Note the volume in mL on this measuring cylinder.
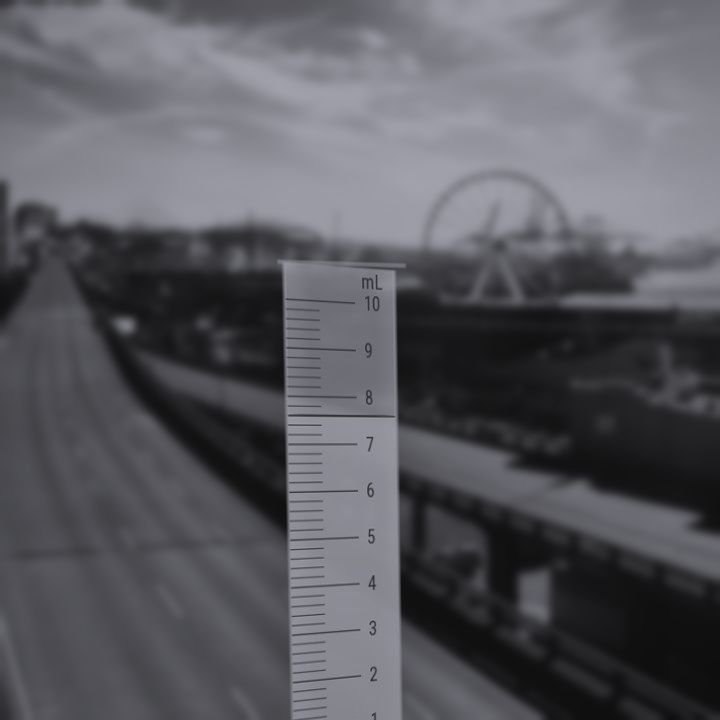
7.6 mL
